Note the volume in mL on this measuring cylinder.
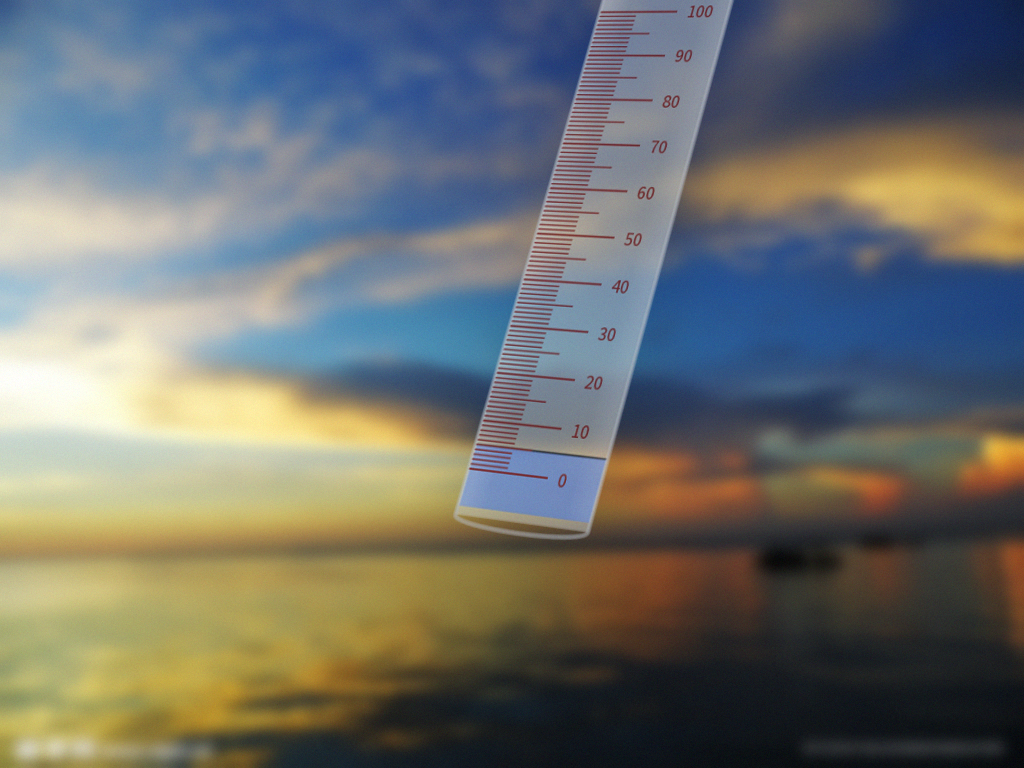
5 mL
